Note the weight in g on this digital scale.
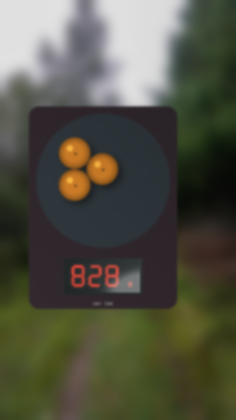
828 g
